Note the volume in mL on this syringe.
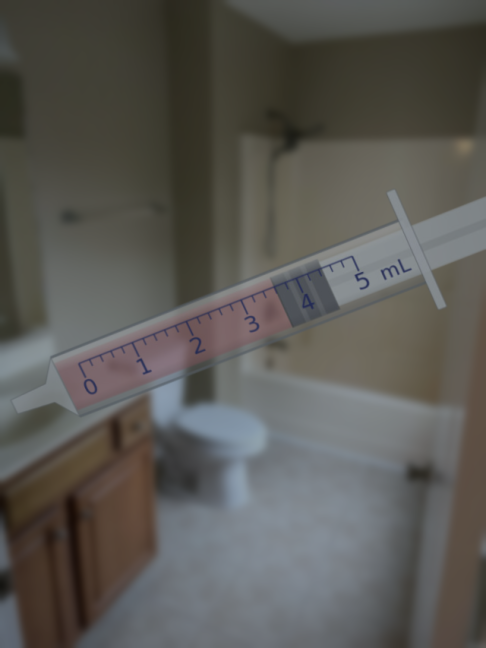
3.6 mL
